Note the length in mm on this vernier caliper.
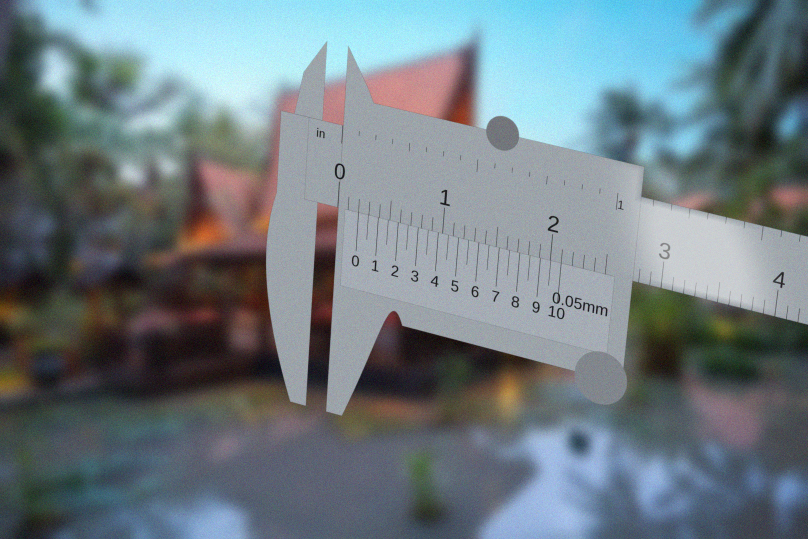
2.0 mm
